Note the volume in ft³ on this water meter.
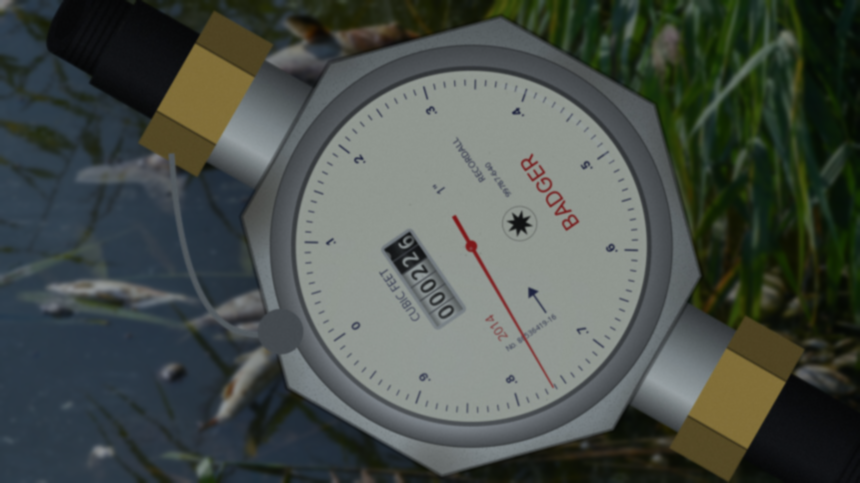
225.76 ft³
